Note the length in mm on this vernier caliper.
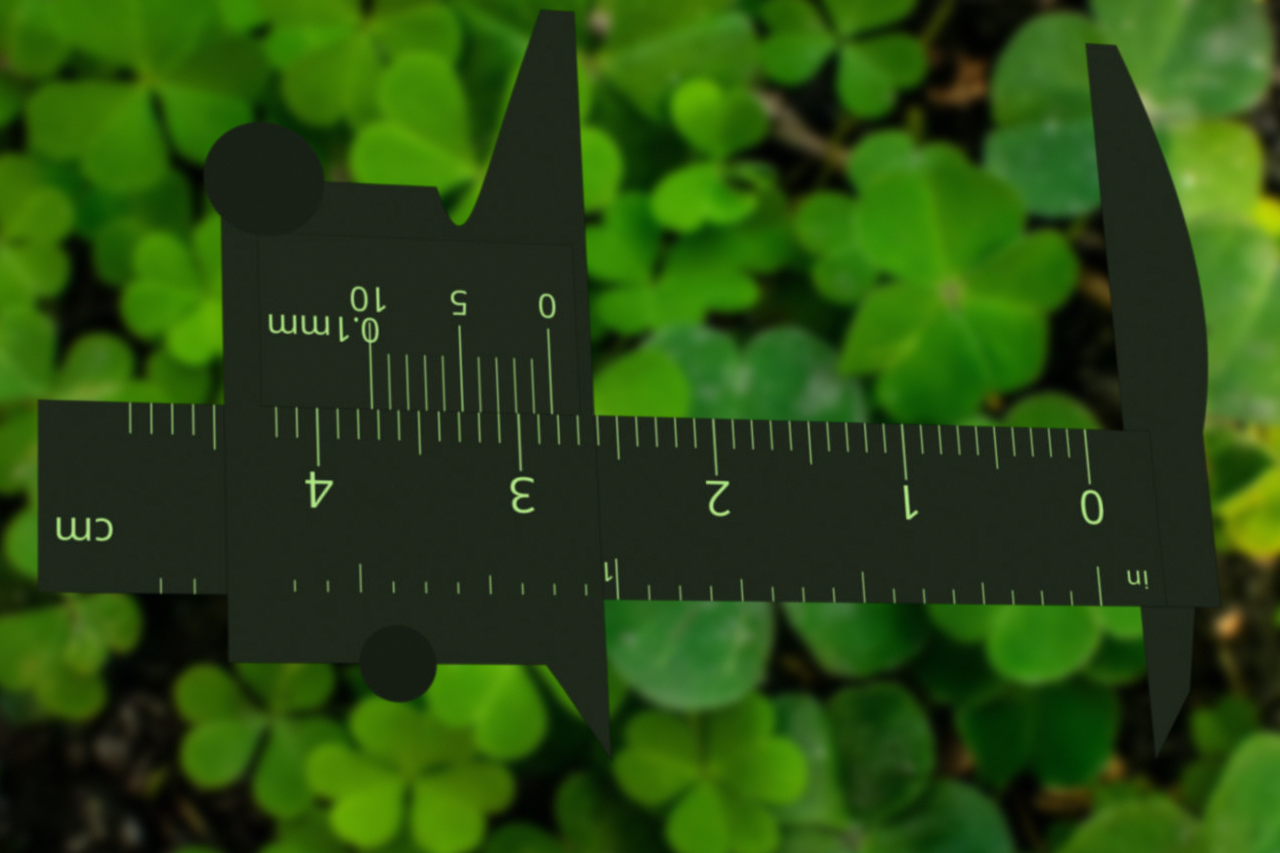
28.3 mm
